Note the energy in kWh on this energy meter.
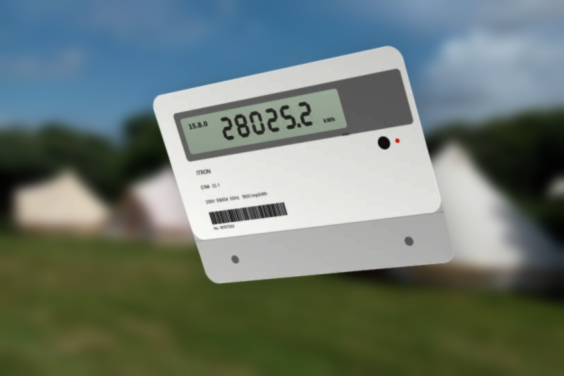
28025.2 kWh
